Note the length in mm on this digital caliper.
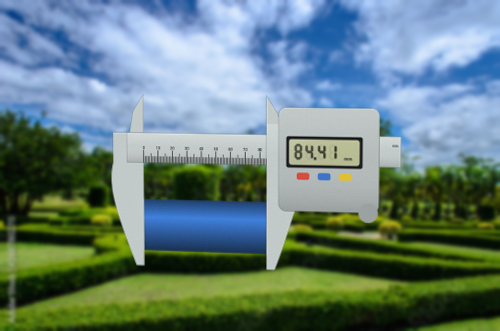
84.41 mm
